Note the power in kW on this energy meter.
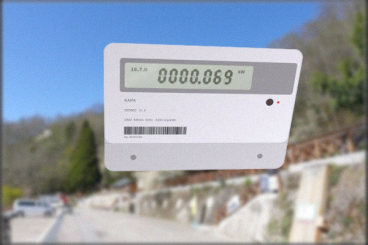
0.069 kW
